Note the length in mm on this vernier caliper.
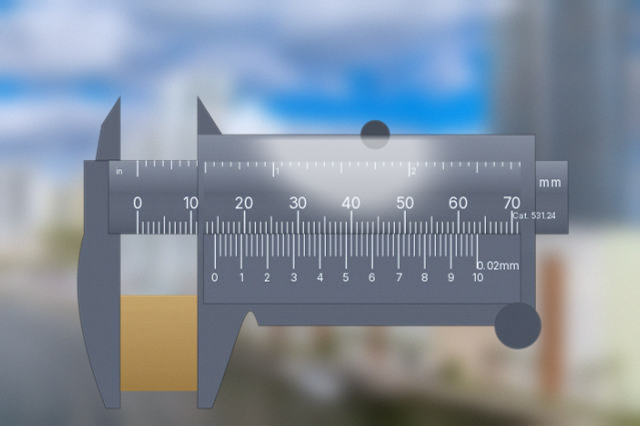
14.5 mm
